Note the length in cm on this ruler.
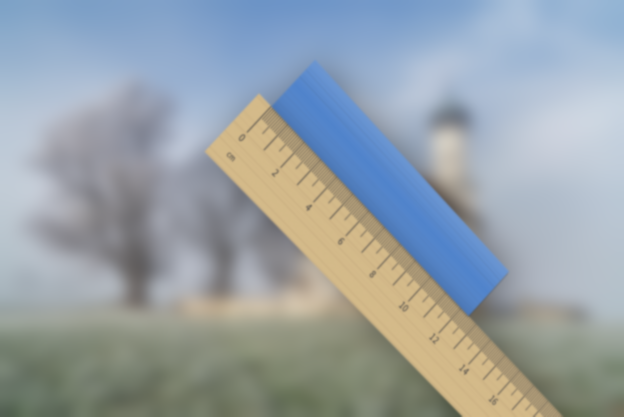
12.5 cm
